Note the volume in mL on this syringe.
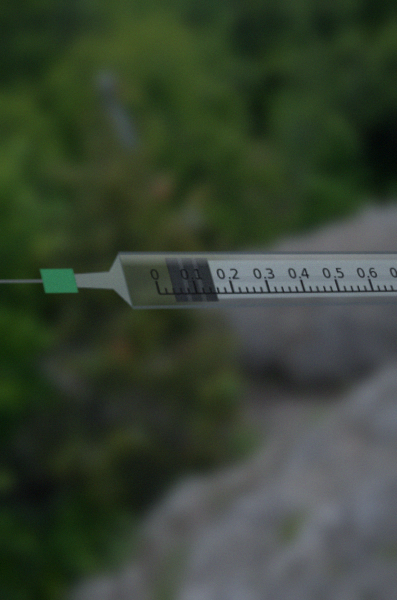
0.04 mL
